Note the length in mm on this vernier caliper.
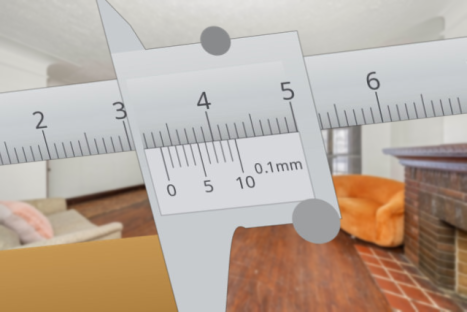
33.6 mm
